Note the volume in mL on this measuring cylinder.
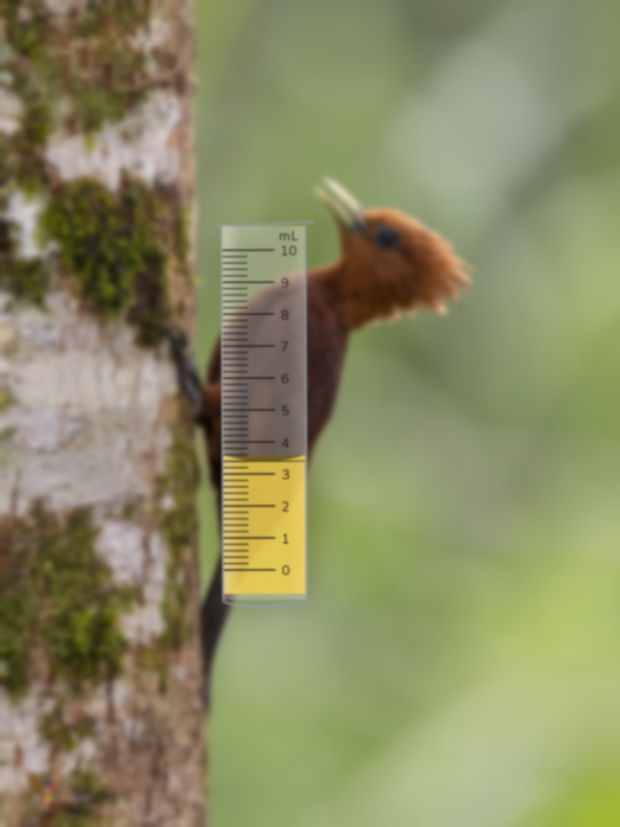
3.4 mL
